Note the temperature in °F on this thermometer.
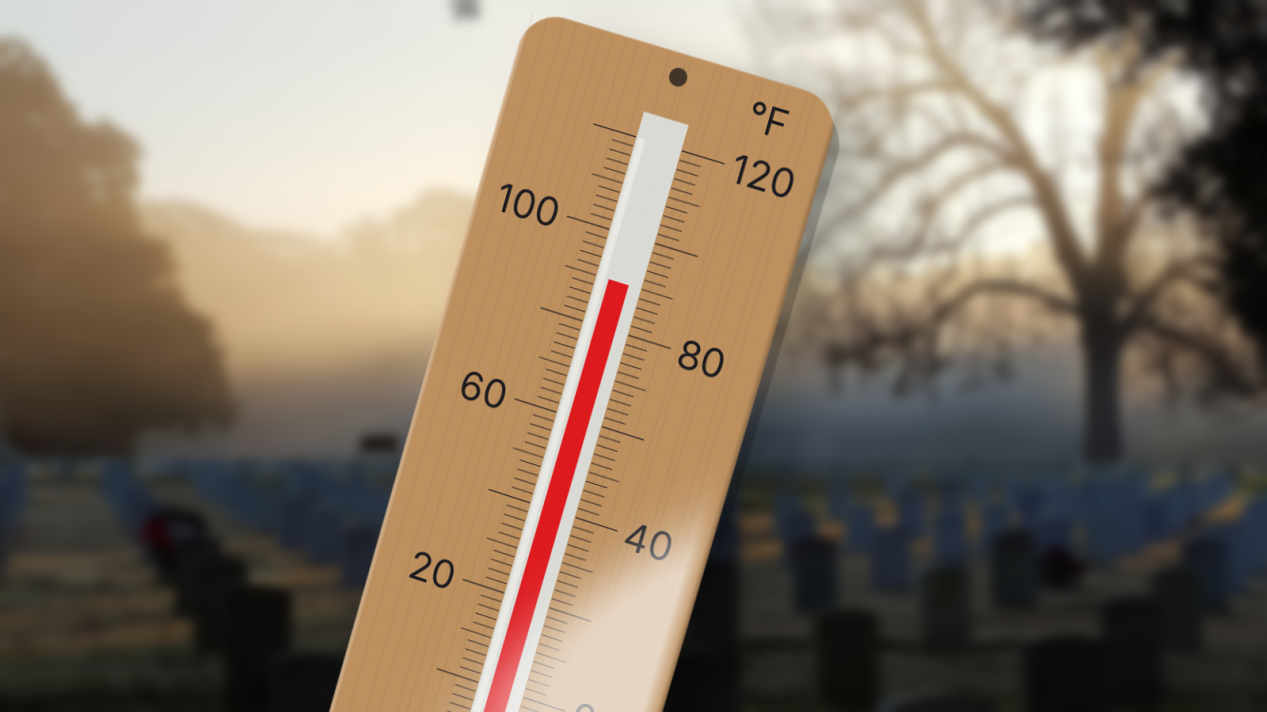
90 °F
